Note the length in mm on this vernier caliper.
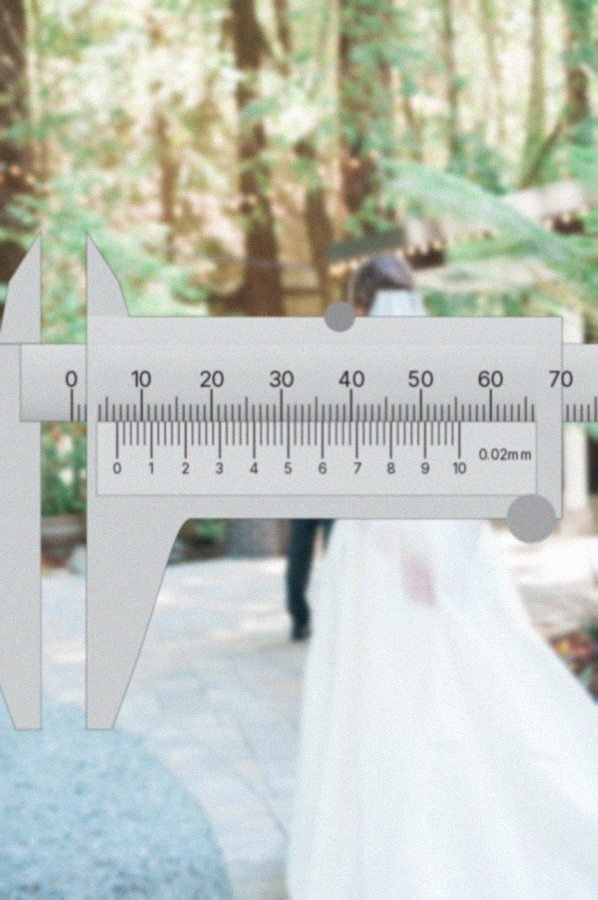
6.5 mm
